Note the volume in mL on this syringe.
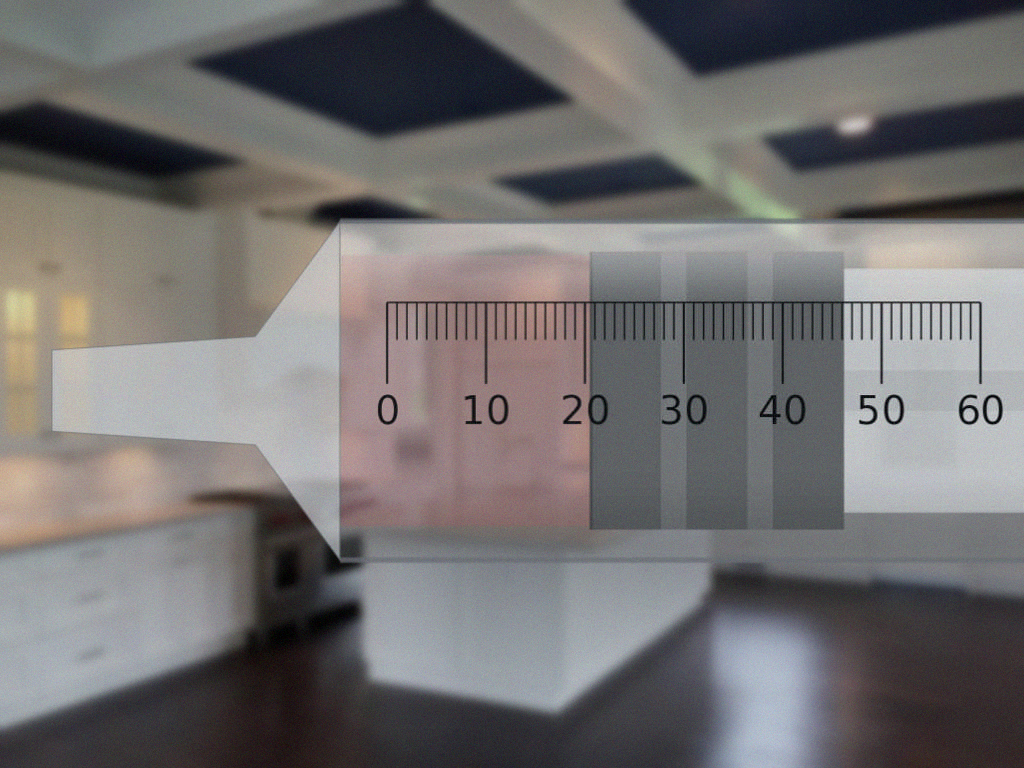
20.5 mL
